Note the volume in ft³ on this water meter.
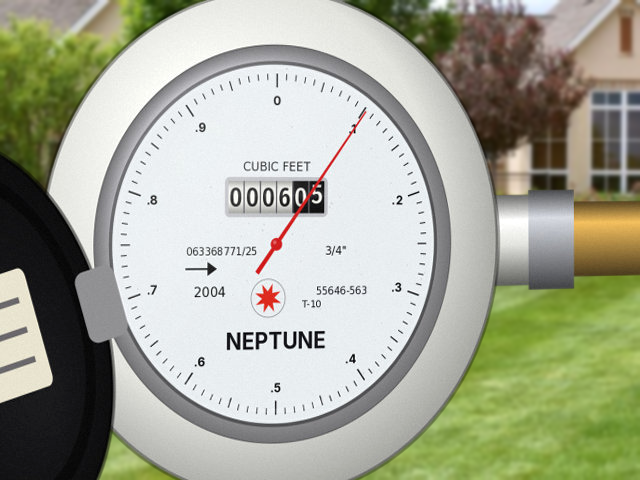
605.10 ft³
